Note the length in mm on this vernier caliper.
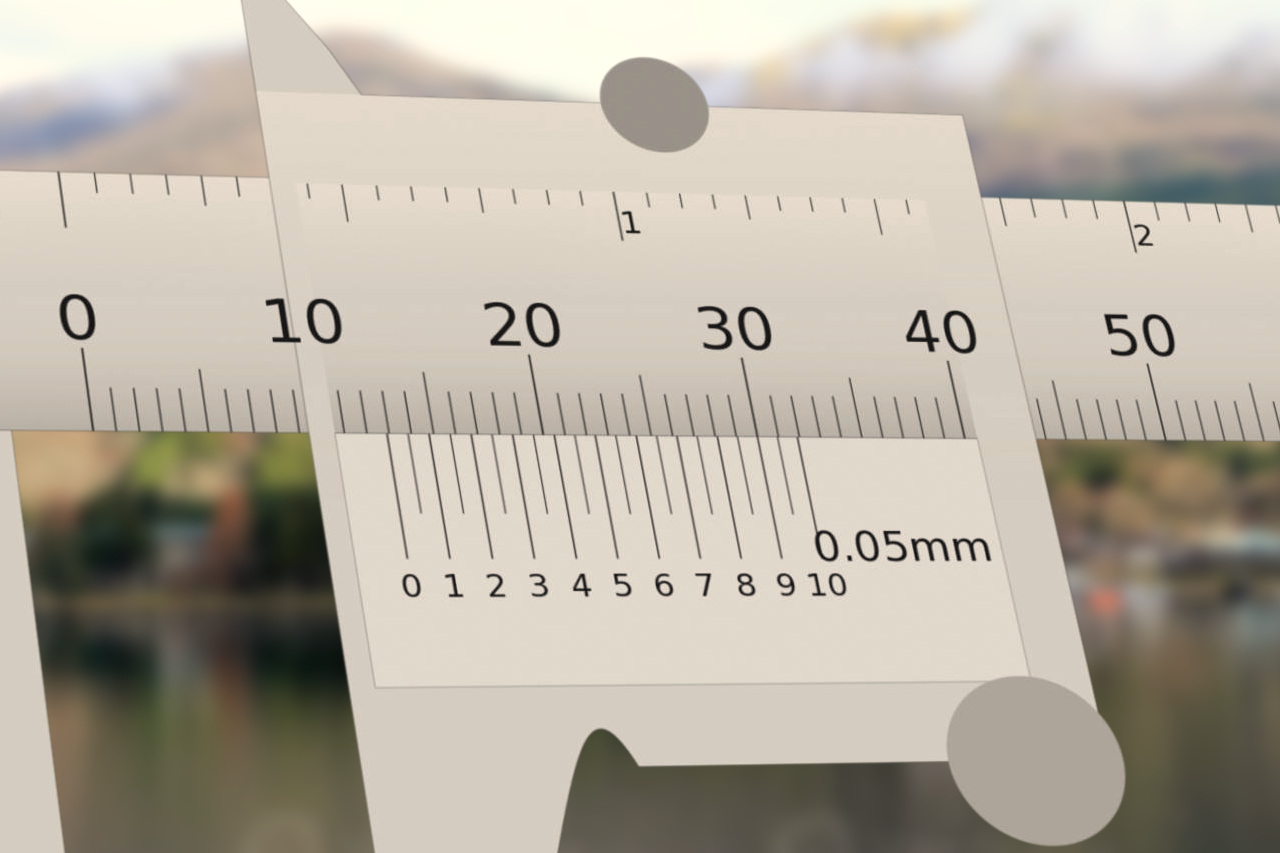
12.9 mm
